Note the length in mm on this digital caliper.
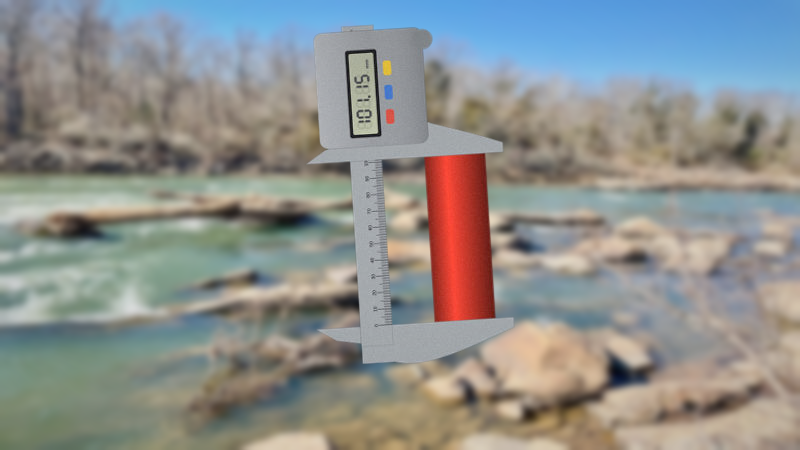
101.15 mm
